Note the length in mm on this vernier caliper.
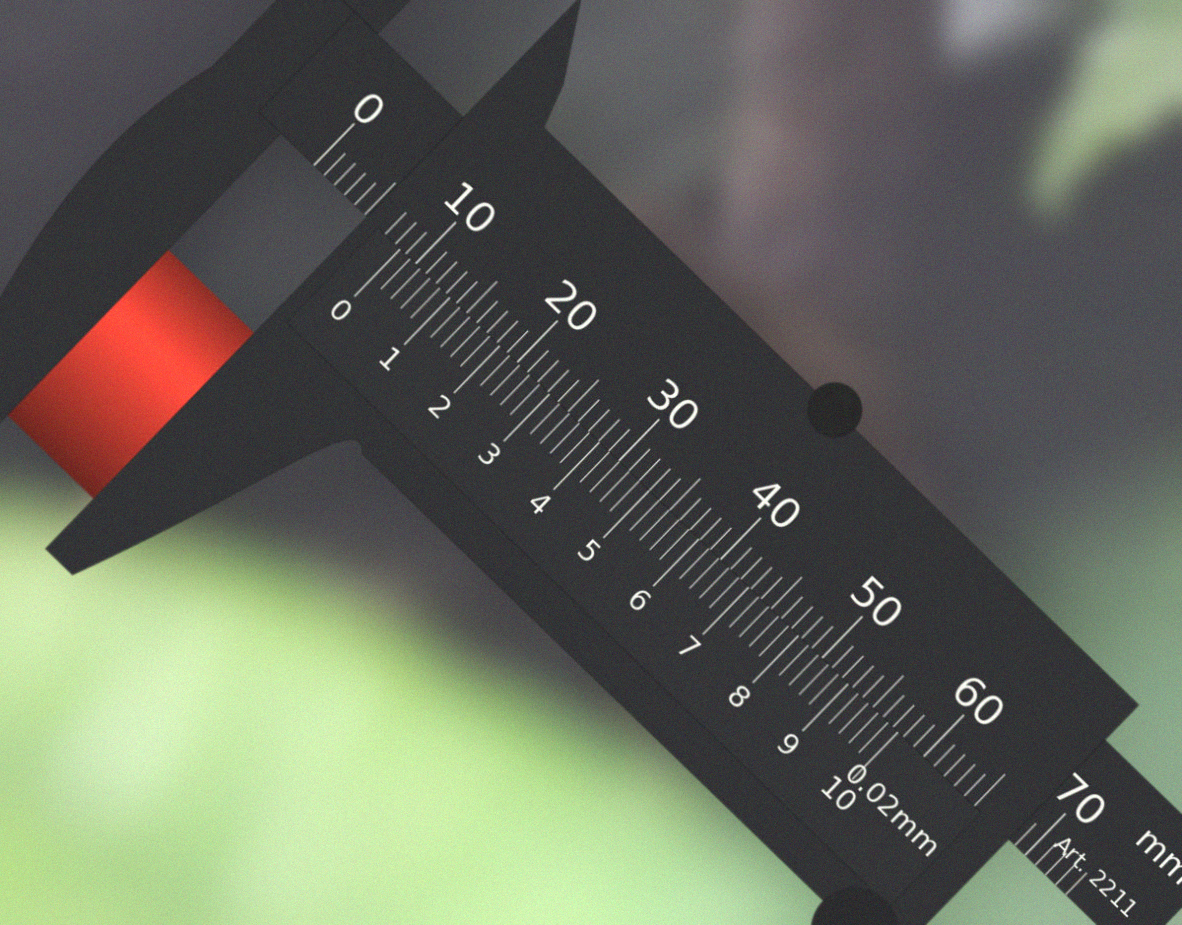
8.5 mm
